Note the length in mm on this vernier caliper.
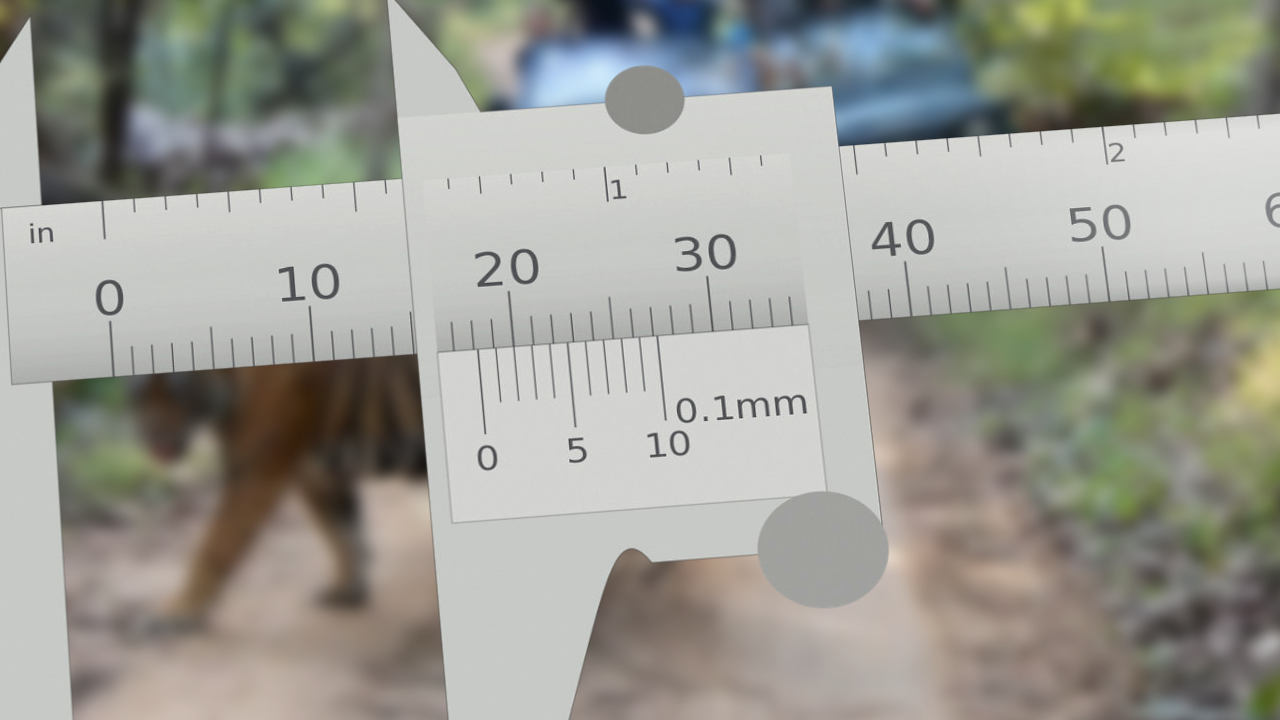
18.2 mm
